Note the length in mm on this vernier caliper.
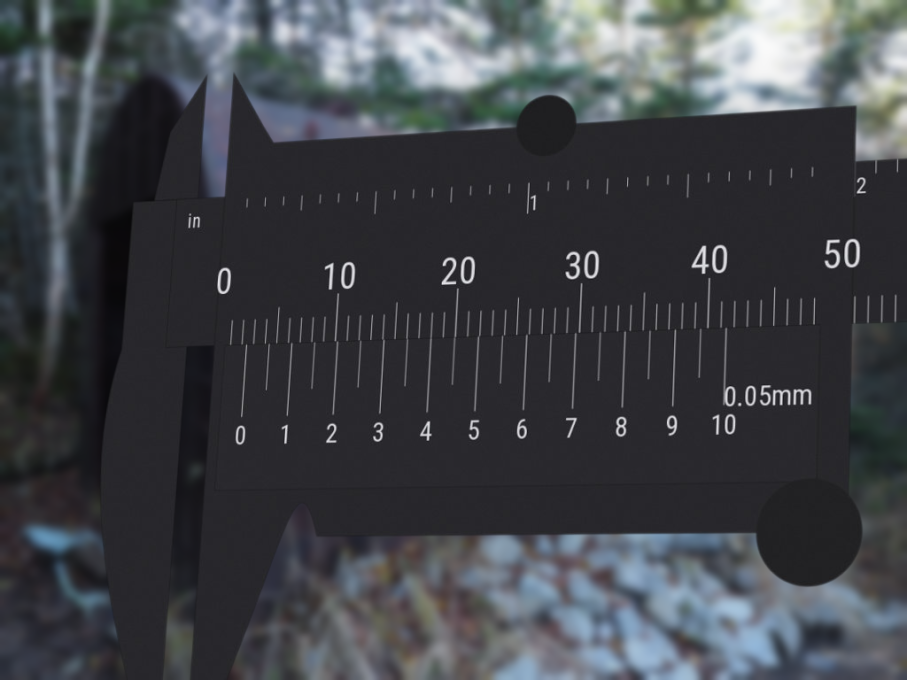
2.4 mm
